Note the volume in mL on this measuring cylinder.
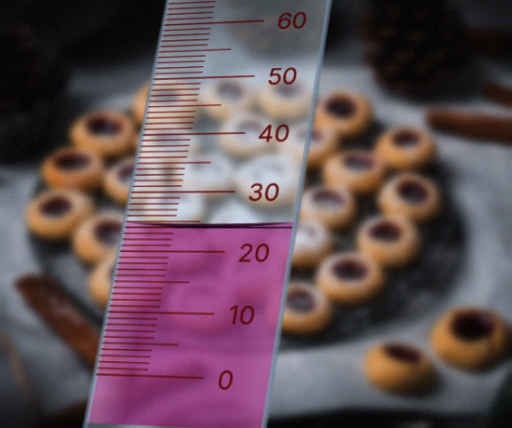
24 mL
